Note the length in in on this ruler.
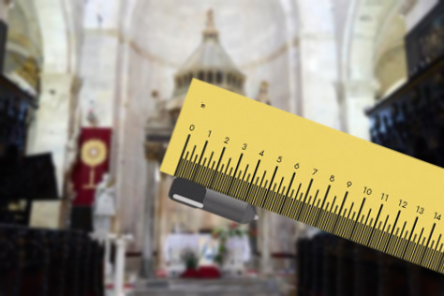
5 in
